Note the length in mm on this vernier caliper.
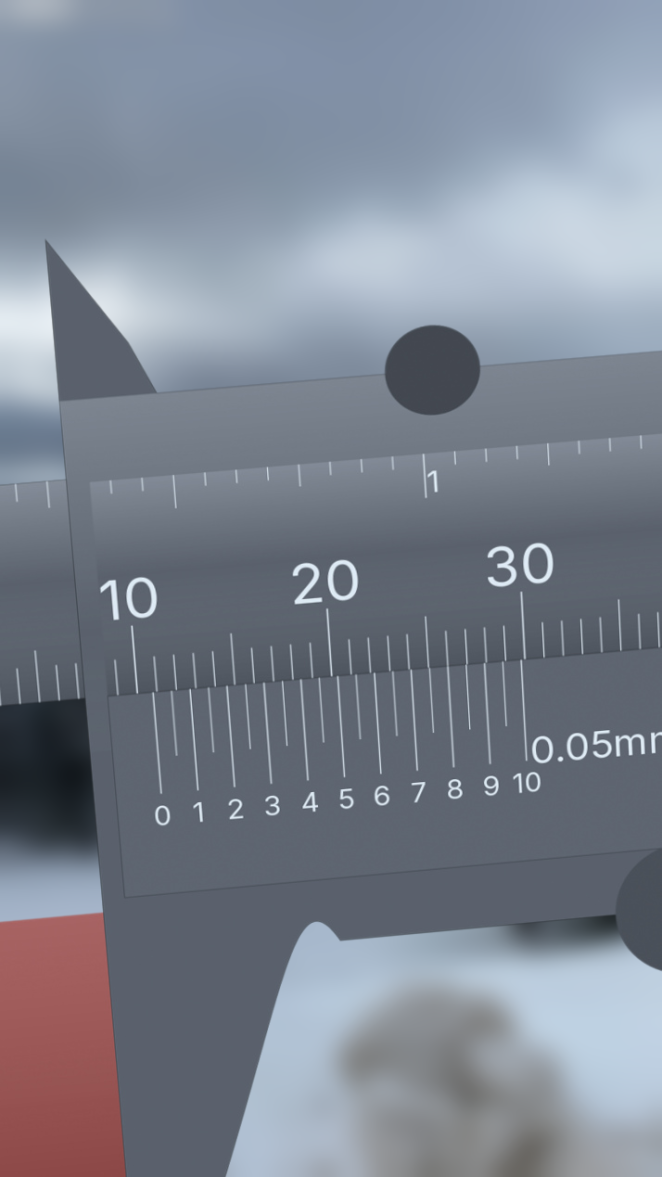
10.8 mm
